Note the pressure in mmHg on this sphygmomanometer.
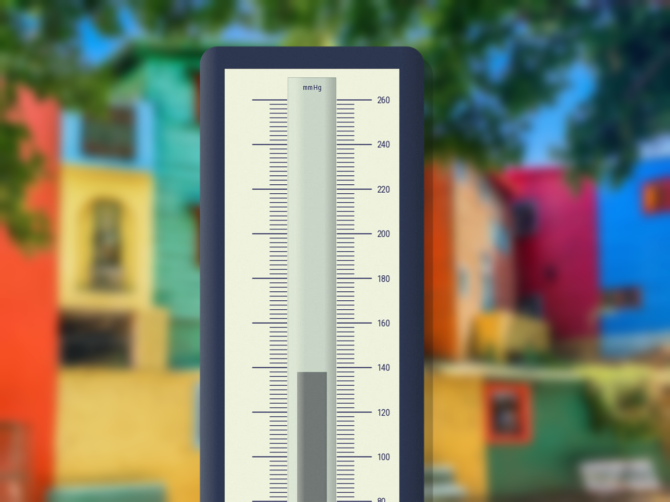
138 mmHg
